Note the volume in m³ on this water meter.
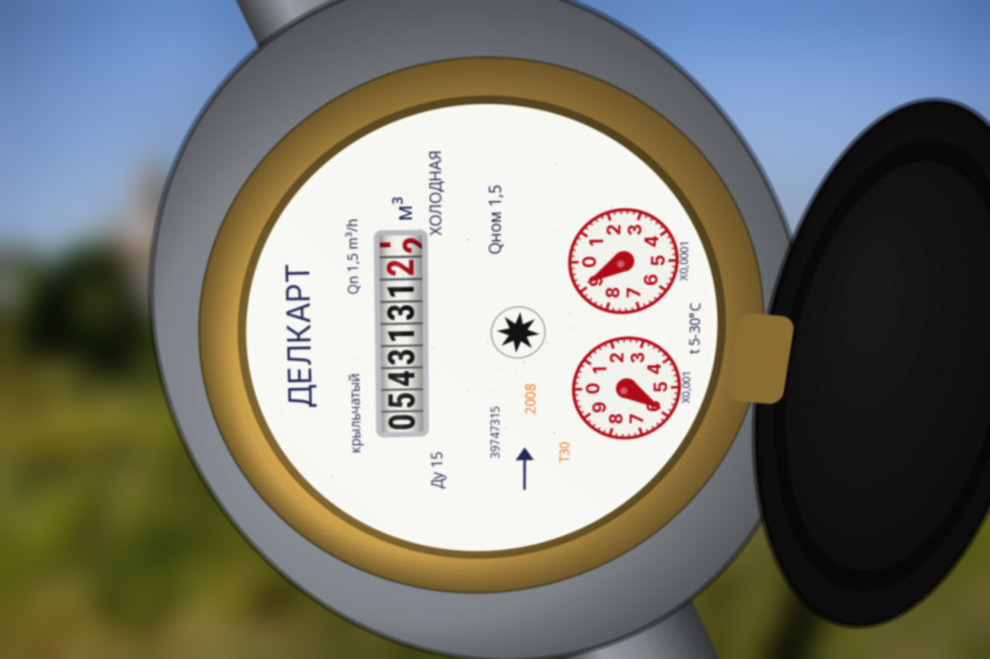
543131.2159 m³
